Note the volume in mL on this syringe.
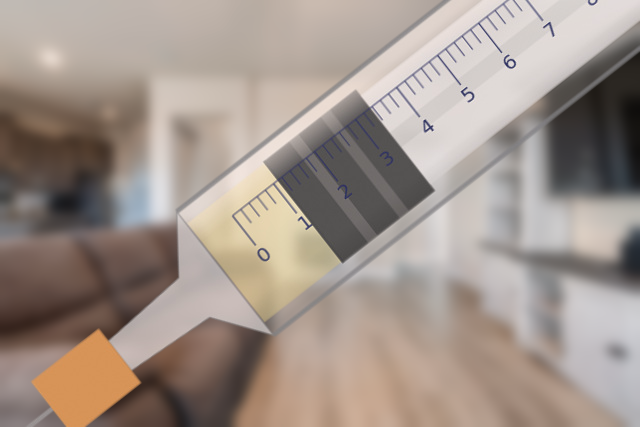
1.1 mL
